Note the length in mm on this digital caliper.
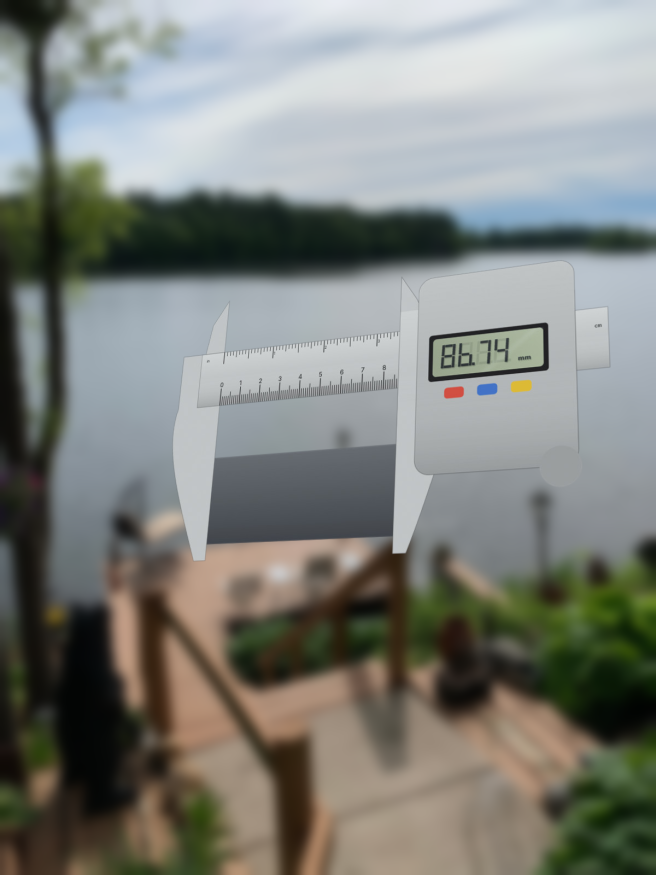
86.74 mm
